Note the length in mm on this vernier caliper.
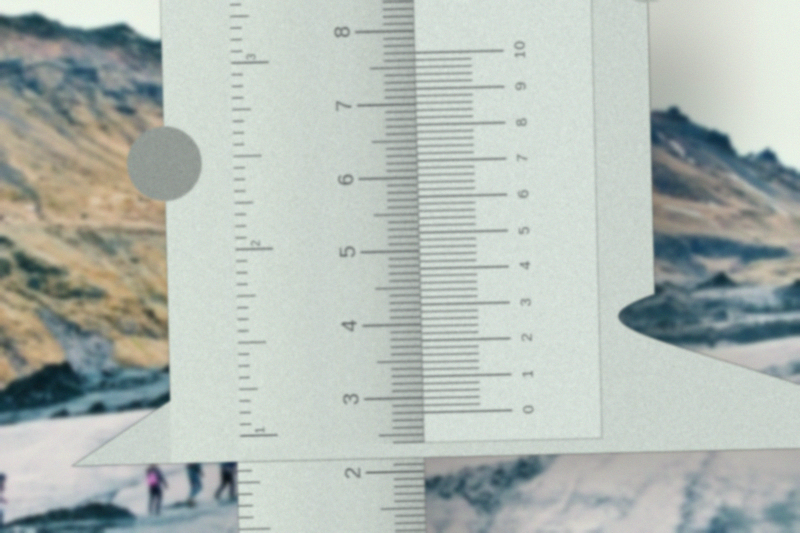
28.0 mm
